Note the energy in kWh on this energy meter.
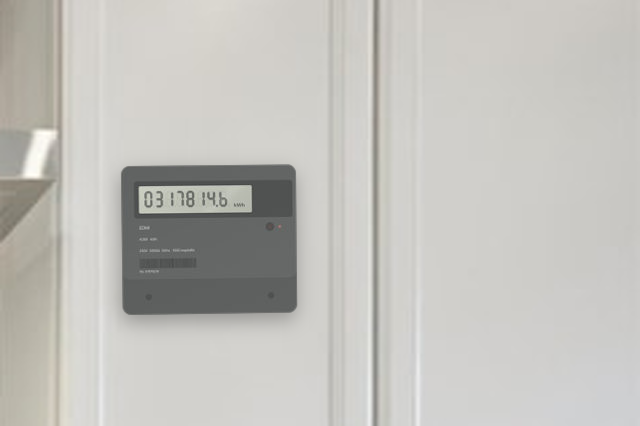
317814.6 kWh
